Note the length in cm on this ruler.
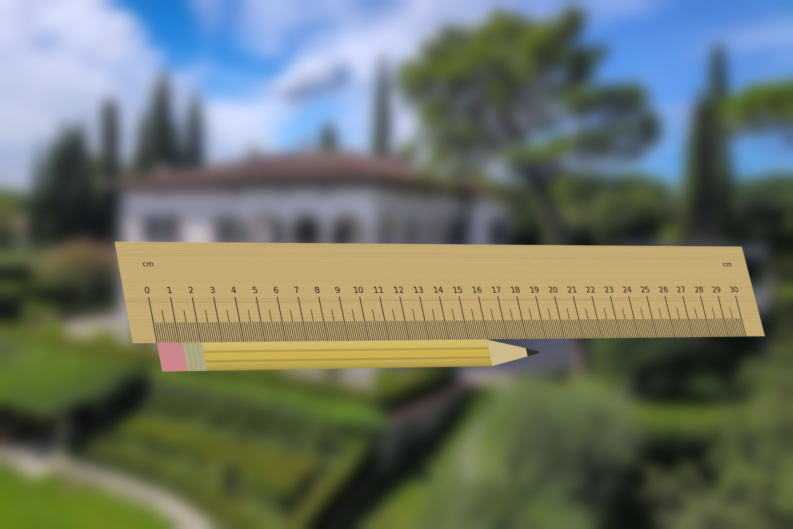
18.5 cm
